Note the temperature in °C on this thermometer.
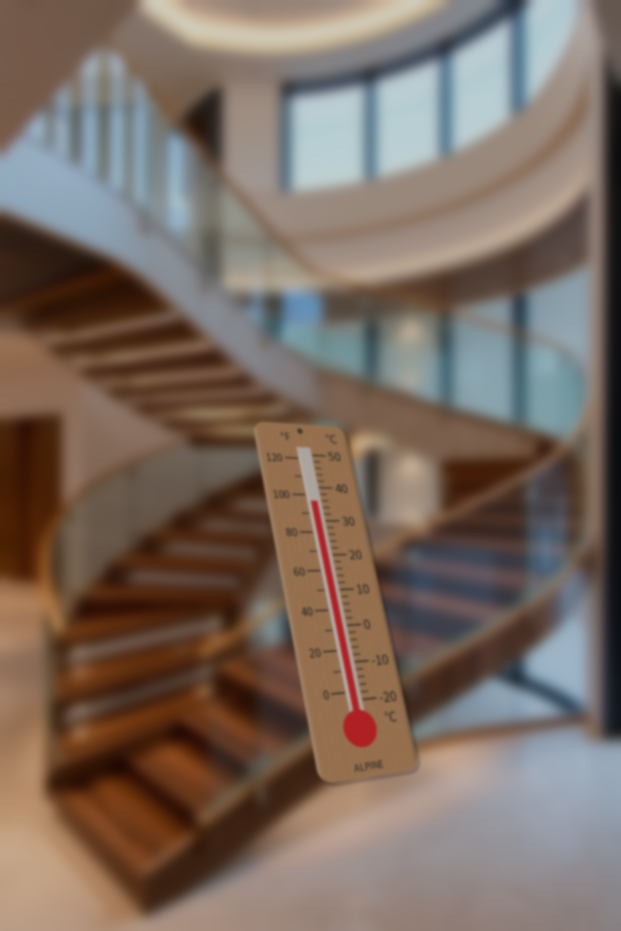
36 °C
